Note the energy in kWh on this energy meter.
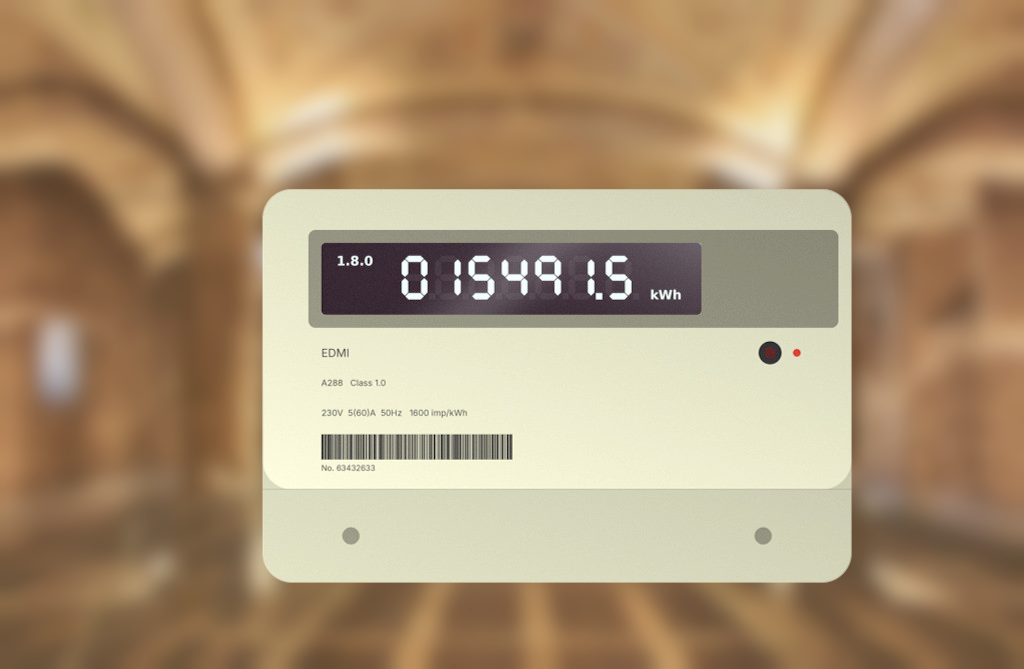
15491.5 kWh
